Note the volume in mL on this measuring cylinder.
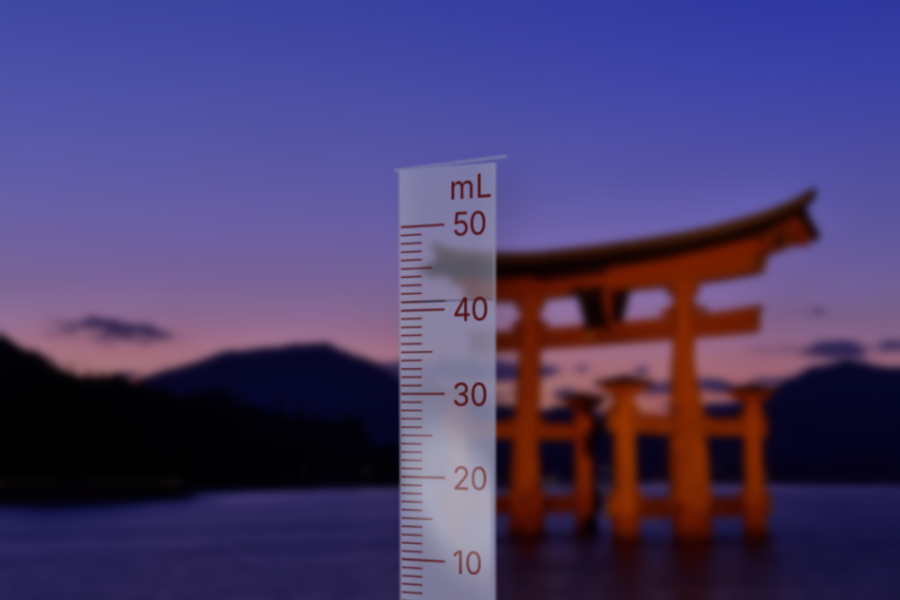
41 mL
